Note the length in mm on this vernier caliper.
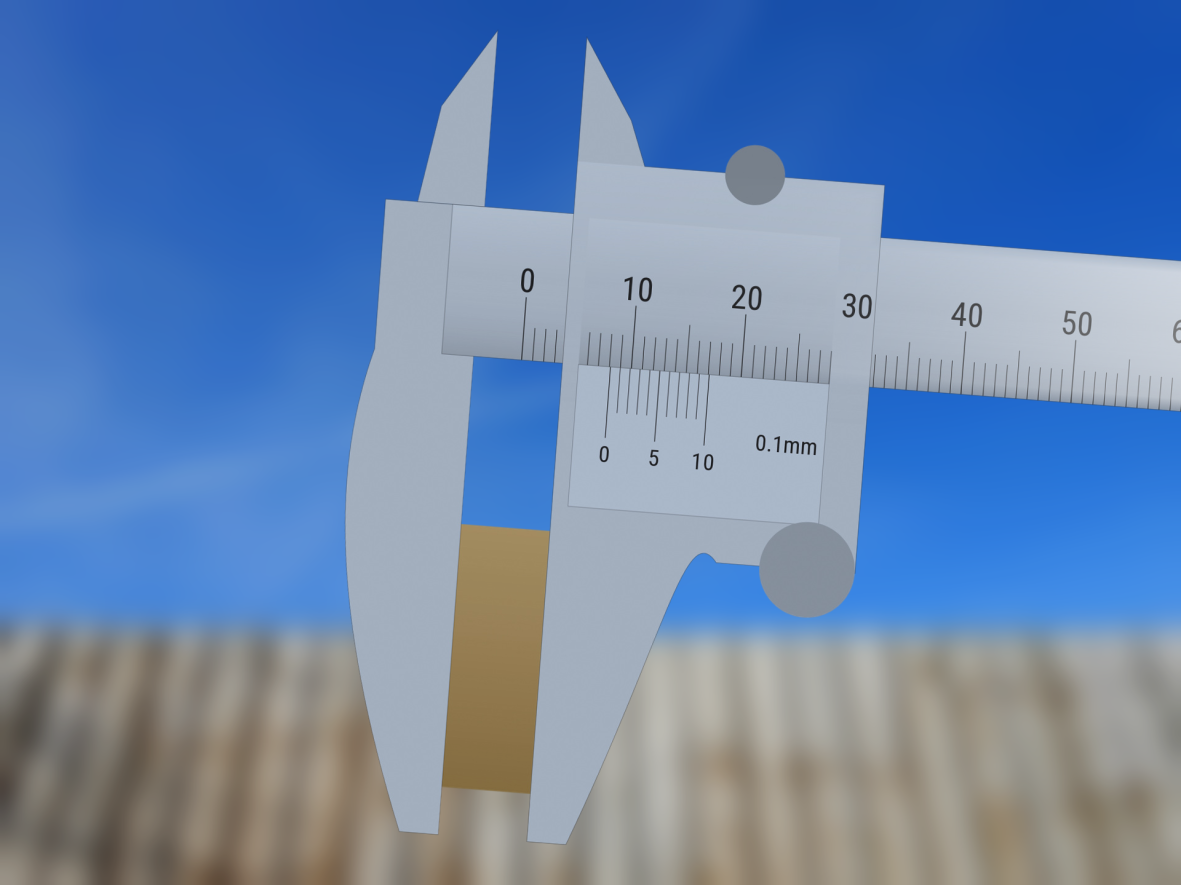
8.1 mm
